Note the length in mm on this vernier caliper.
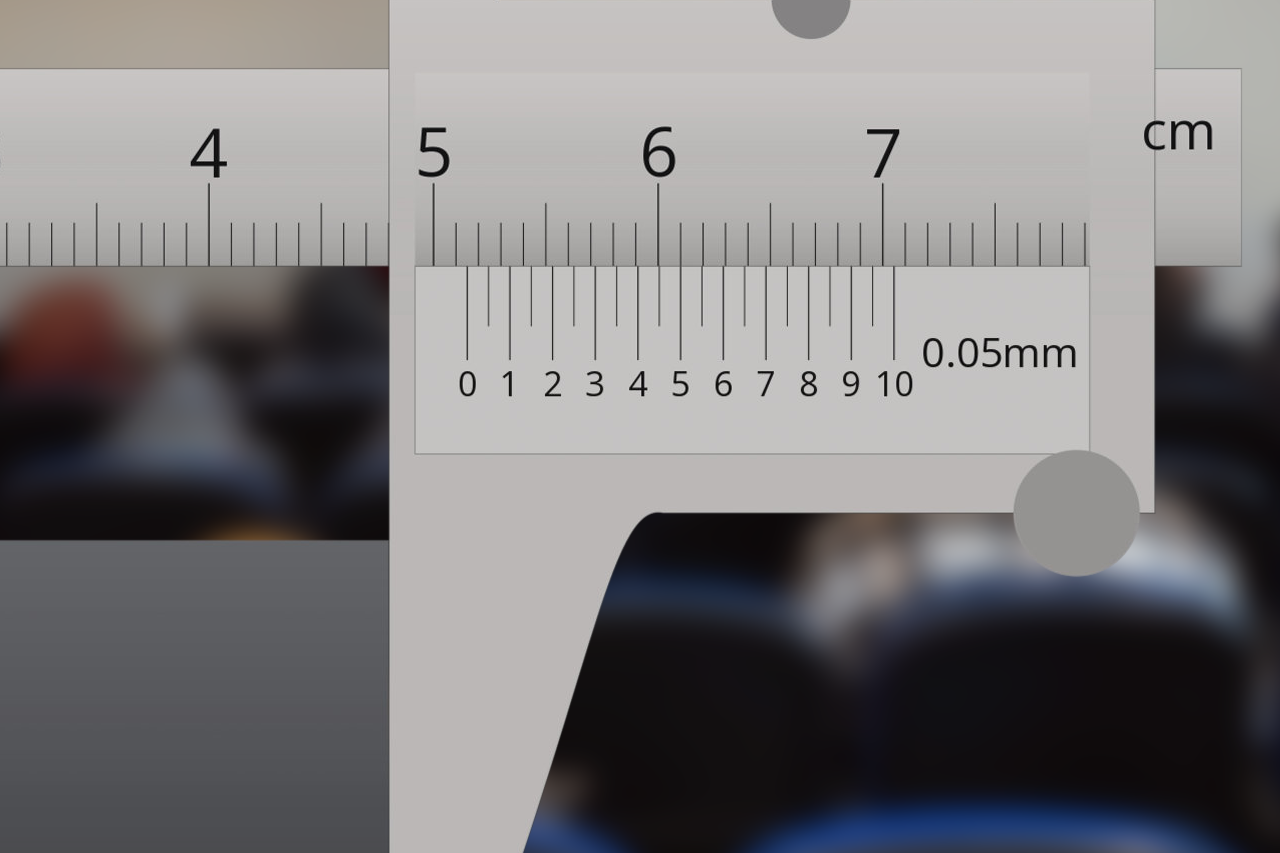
51.5 mm
